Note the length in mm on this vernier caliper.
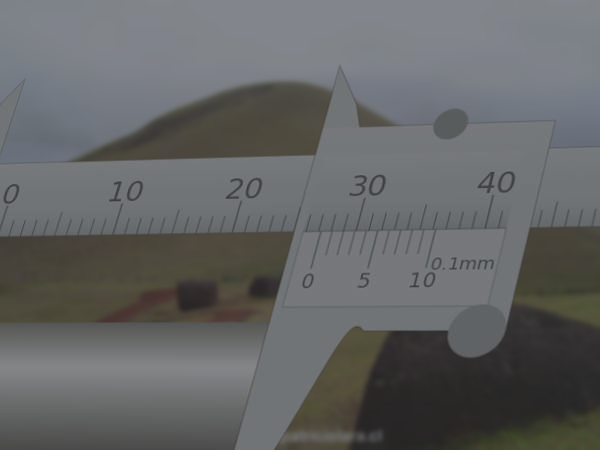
27.2 mm
